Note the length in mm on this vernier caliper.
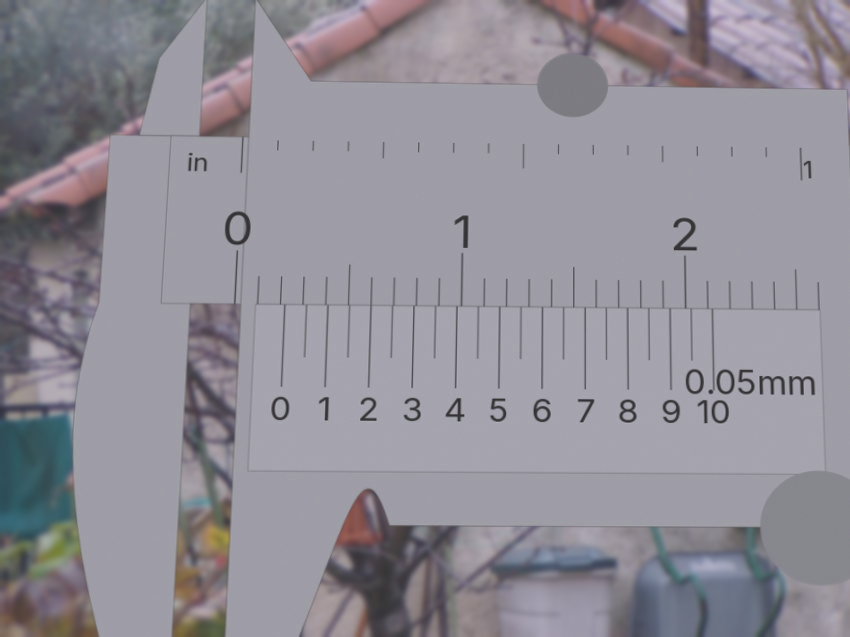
2.2 mm
